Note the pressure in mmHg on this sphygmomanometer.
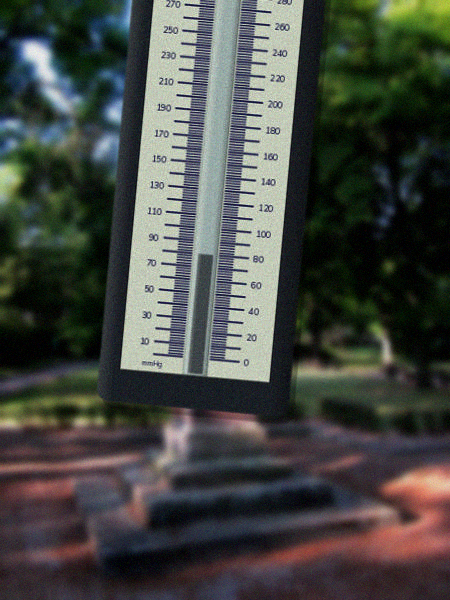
80 mmHg
